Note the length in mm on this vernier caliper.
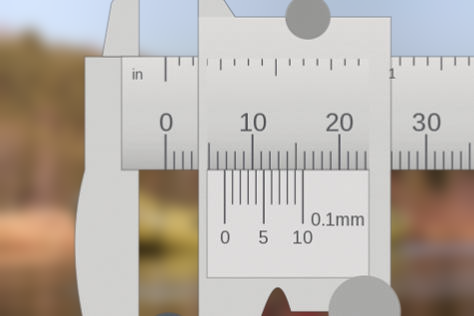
6.8 mm
